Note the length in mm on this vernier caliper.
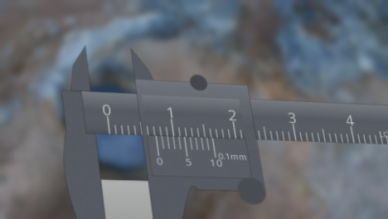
7.2 mm
